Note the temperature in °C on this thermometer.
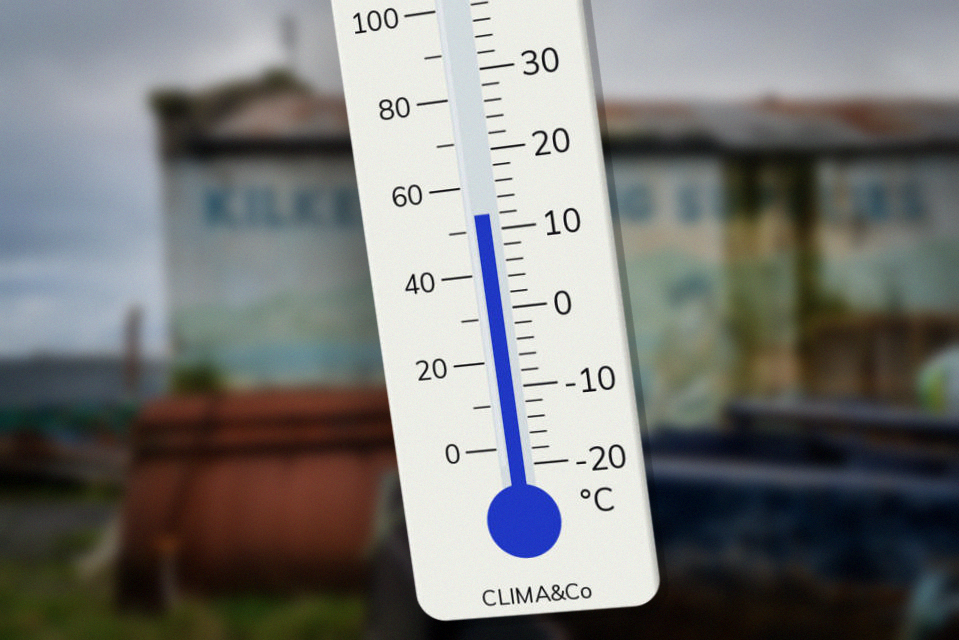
12 °C
